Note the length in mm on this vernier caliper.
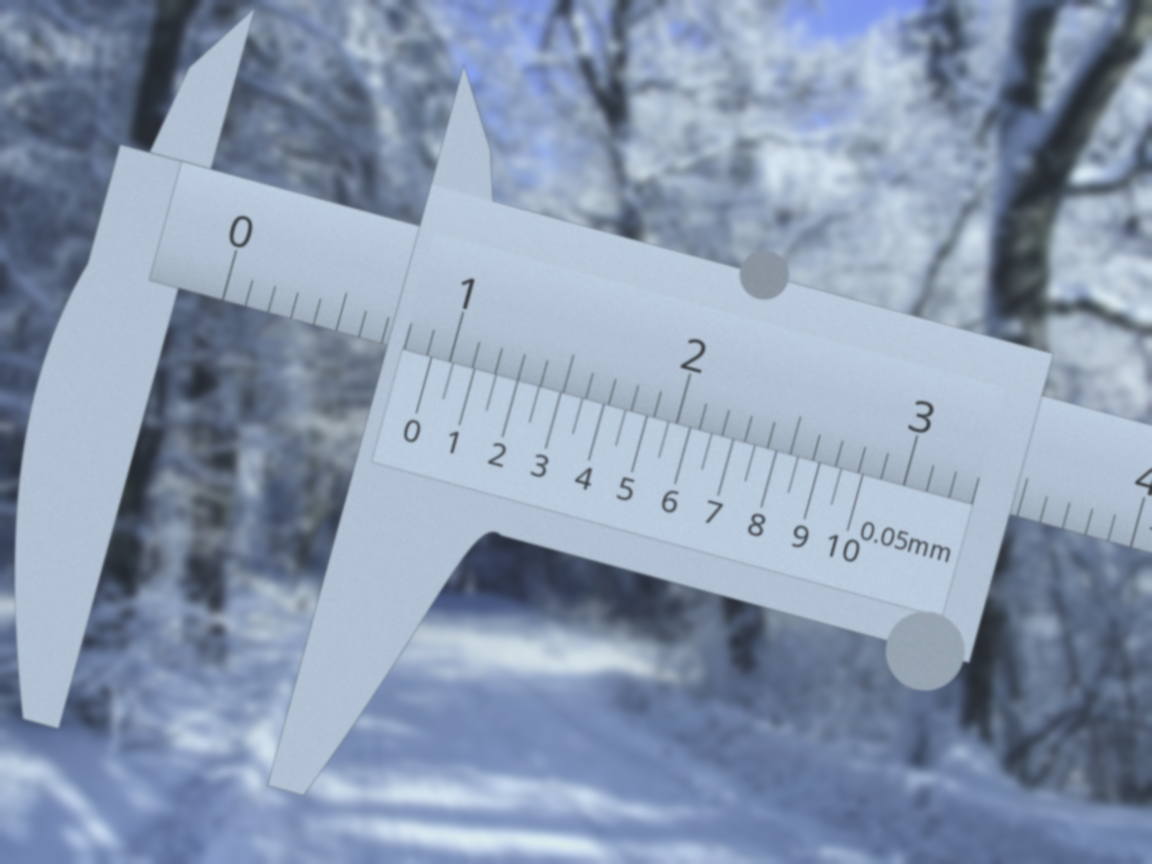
9.2 mm
